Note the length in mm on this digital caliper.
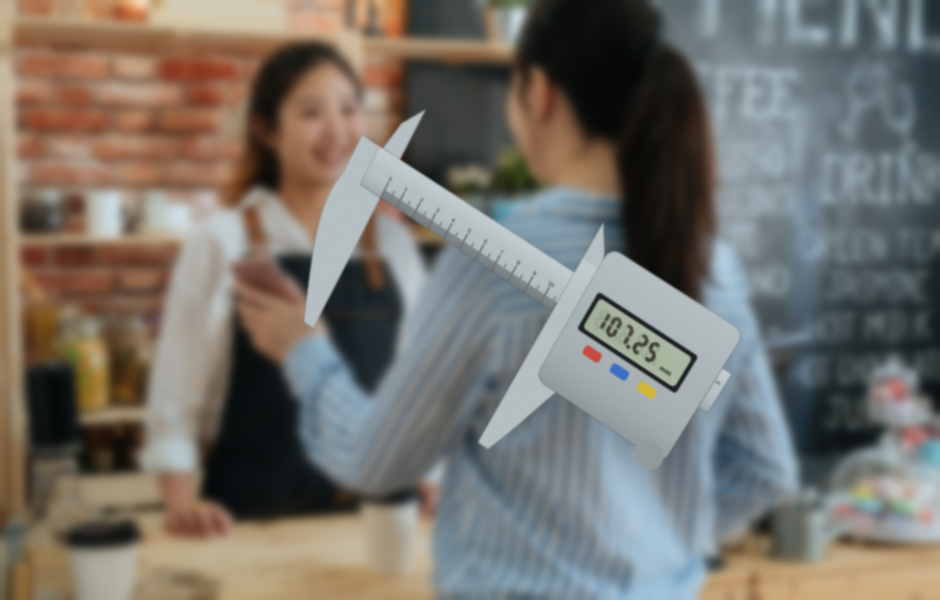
107.25 mm
